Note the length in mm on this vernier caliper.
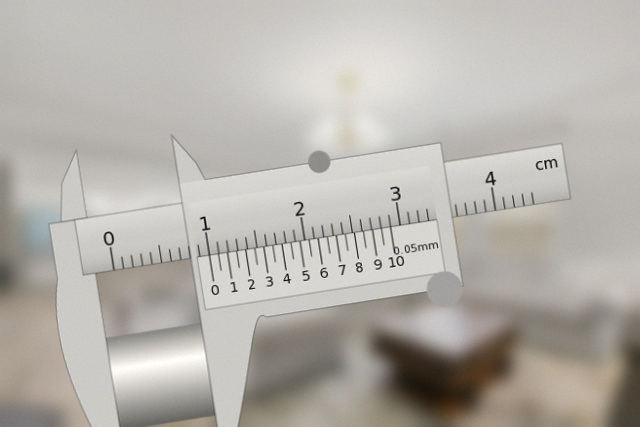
10.0 mm
